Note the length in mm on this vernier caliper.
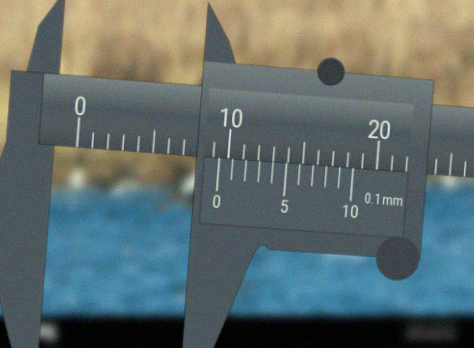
9.4 mm
